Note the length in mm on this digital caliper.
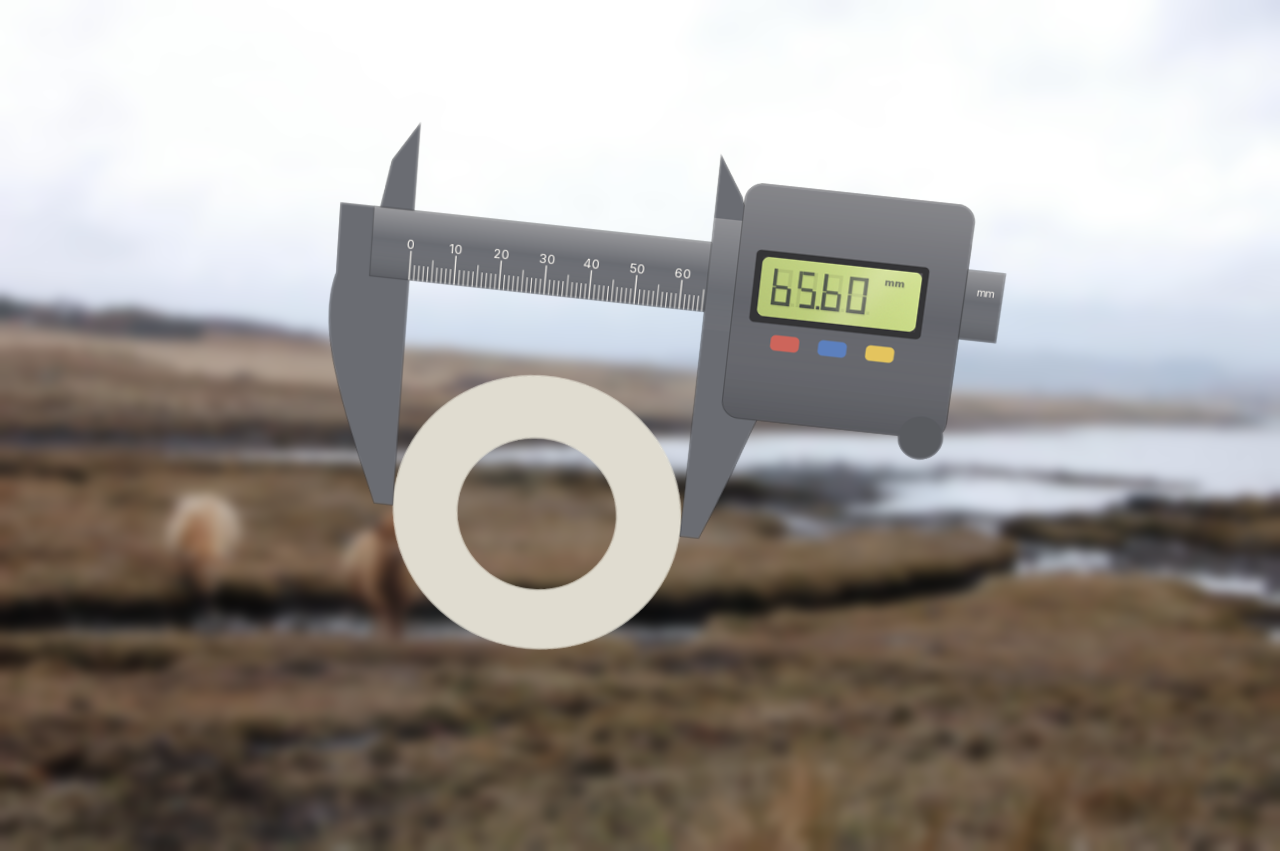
65.60 mm
